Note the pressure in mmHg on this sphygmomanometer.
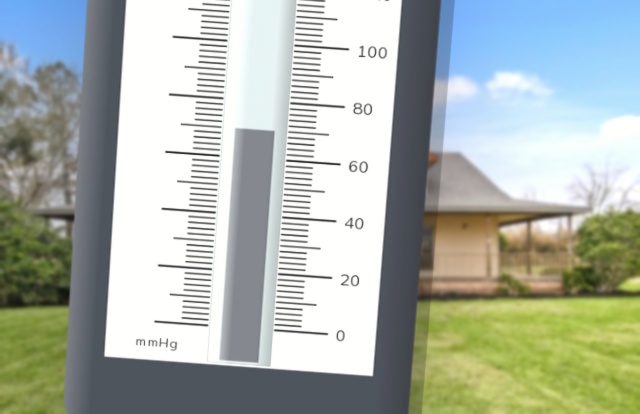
70 mmHg
